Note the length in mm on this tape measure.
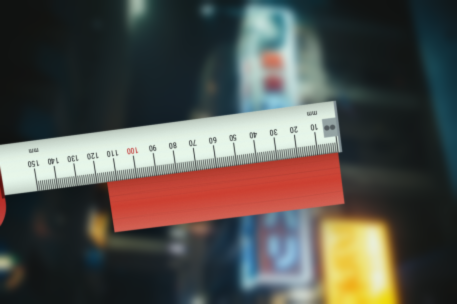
115 mm
